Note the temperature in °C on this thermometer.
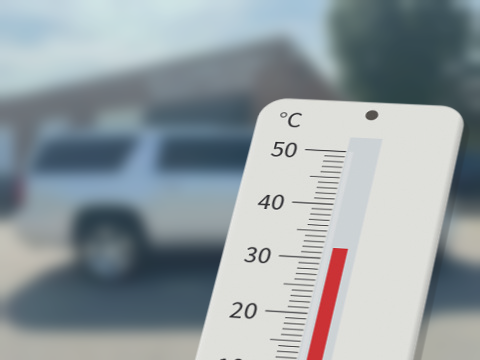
32 °C
